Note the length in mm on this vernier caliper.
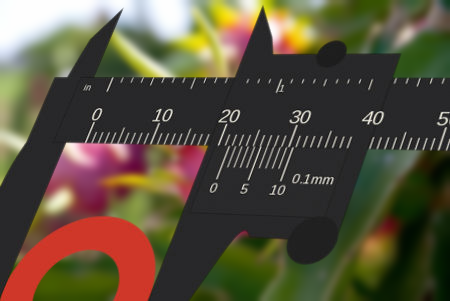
21.6 mm
